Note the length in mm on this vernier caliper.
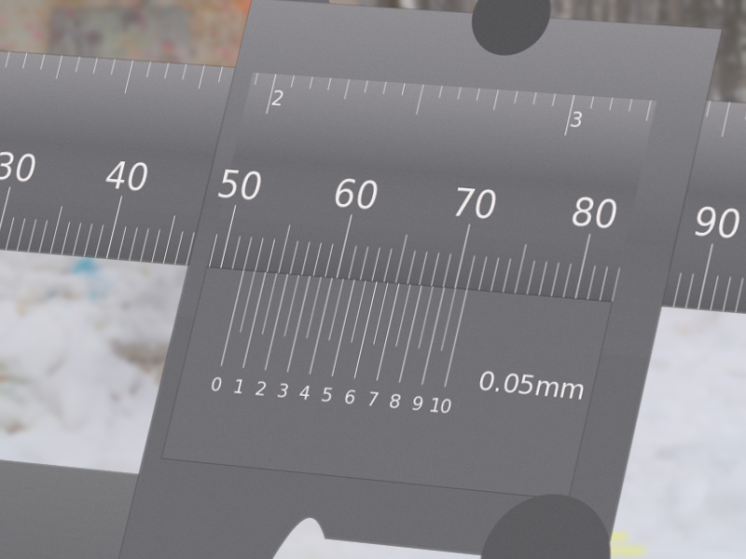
52.0 mm
